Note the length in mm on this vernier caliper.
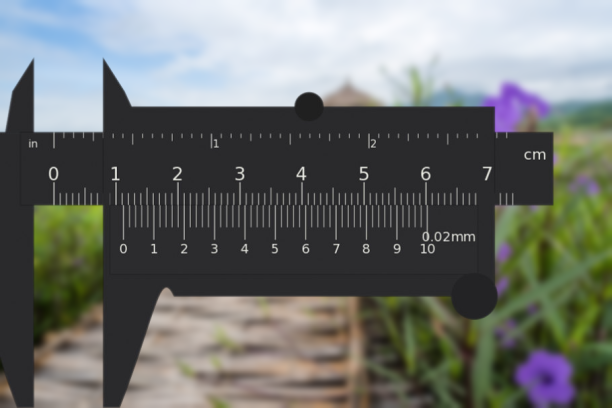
11.2 mm
